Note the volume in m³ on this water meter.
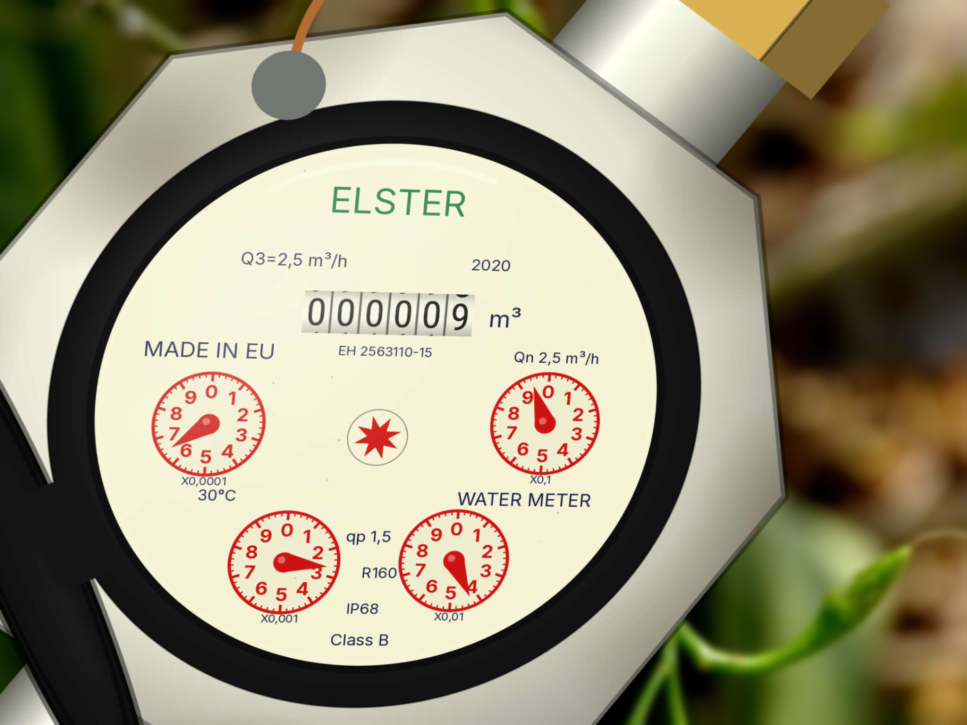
8.9426 m³
